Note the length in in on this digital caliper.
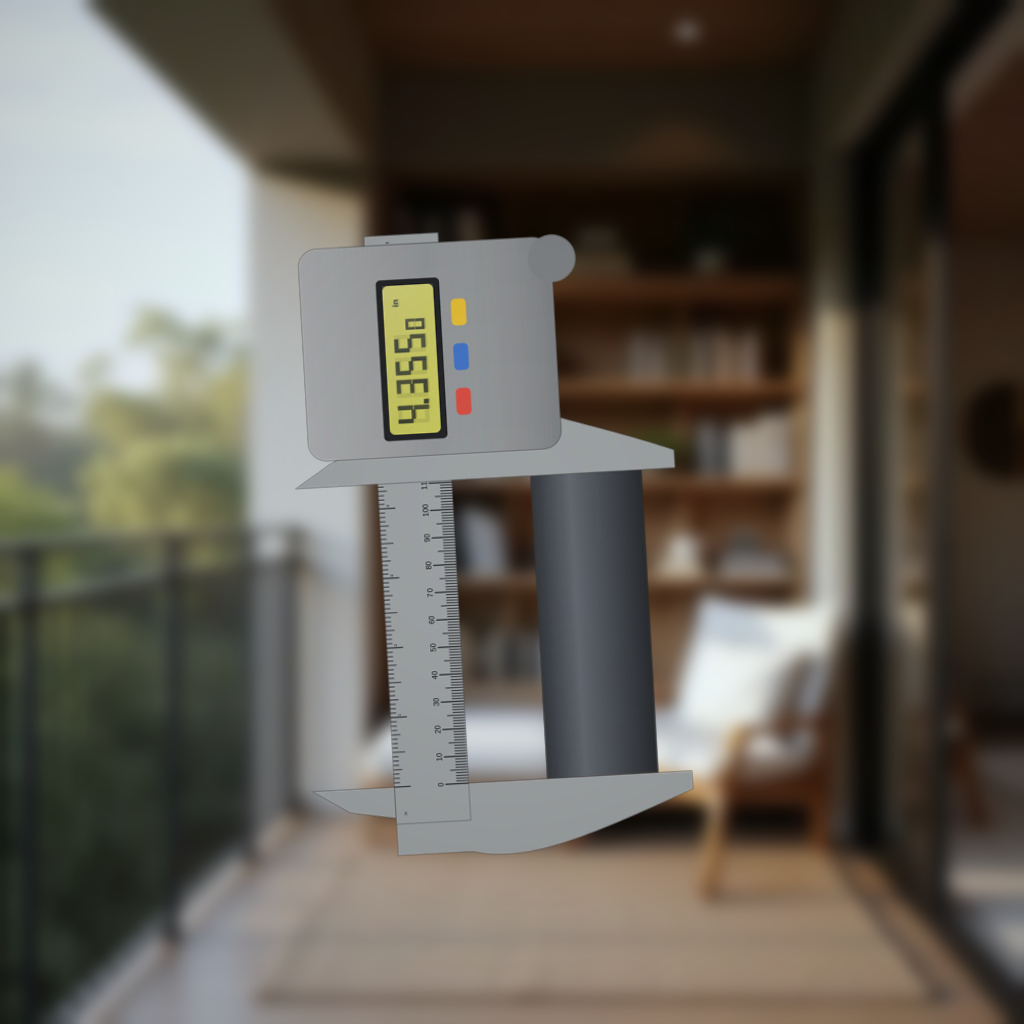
4.3550 in
